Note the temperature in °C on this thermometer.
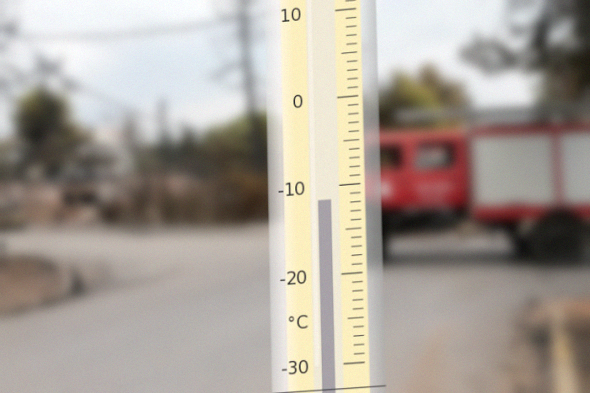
-11.5 °C
